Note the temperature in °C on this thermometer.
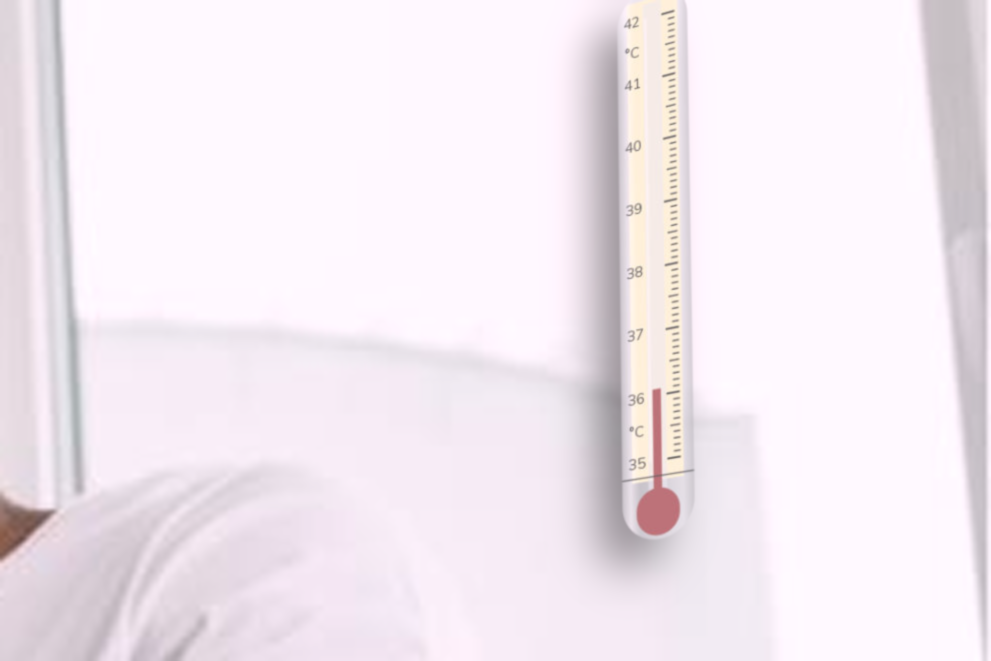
36.1 °C
